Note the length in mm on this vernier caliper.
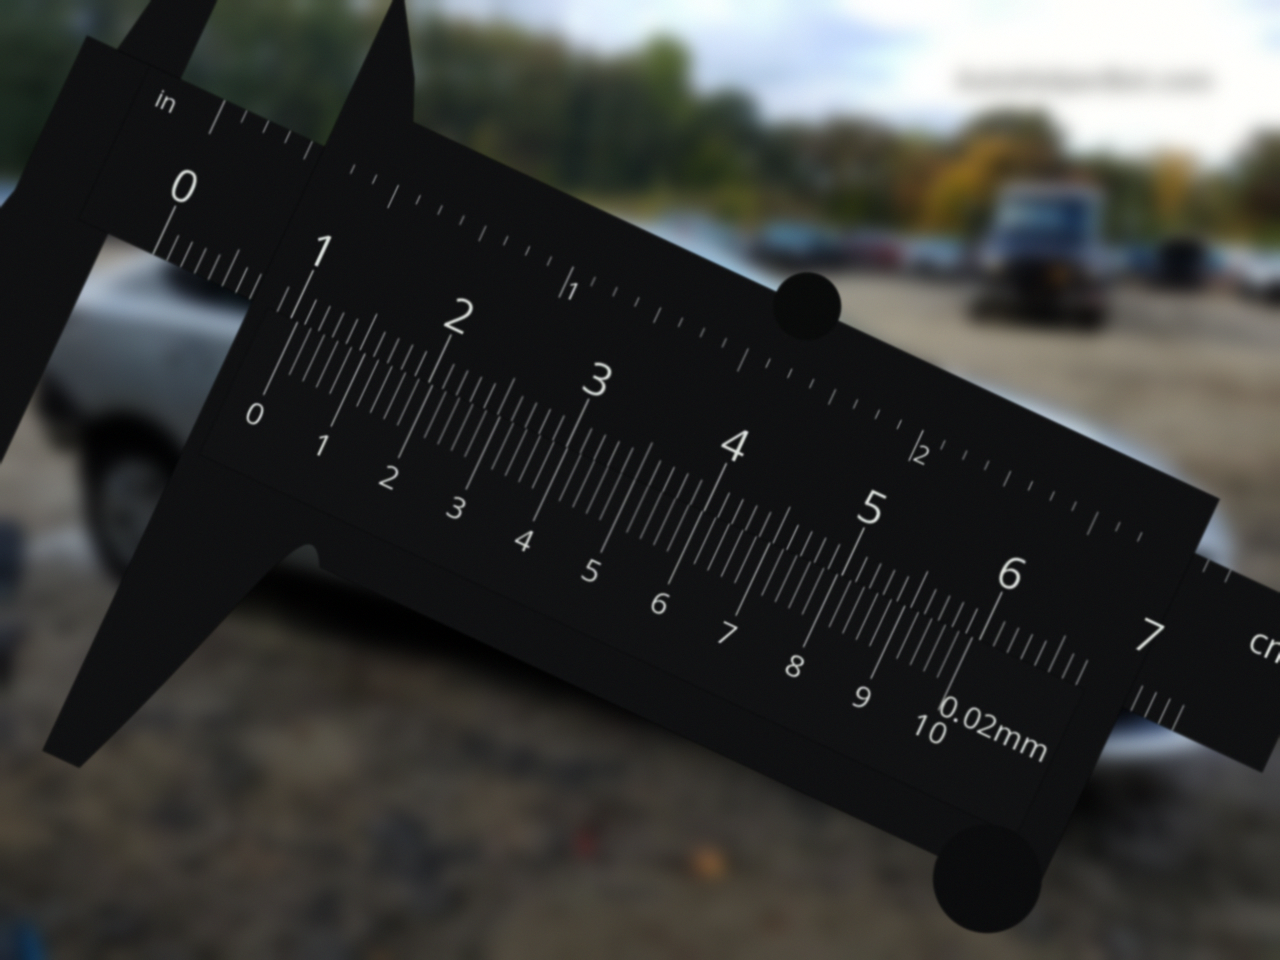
10.5 mm
